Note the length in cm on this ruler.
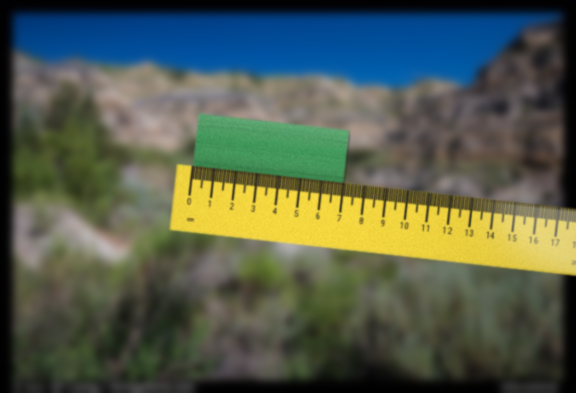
7 cm
